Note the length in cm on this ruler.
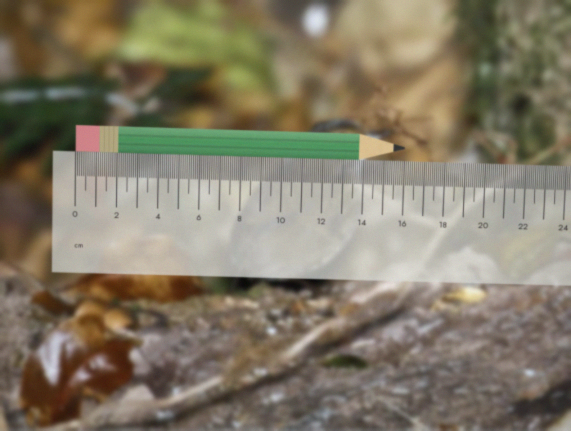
16 cm
